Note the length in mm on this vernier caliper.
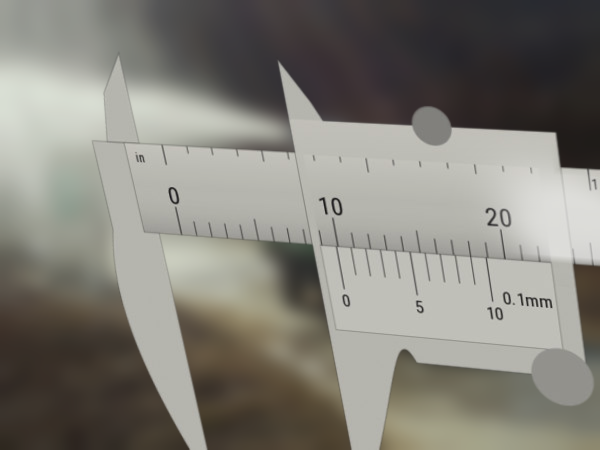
9.9 mm
